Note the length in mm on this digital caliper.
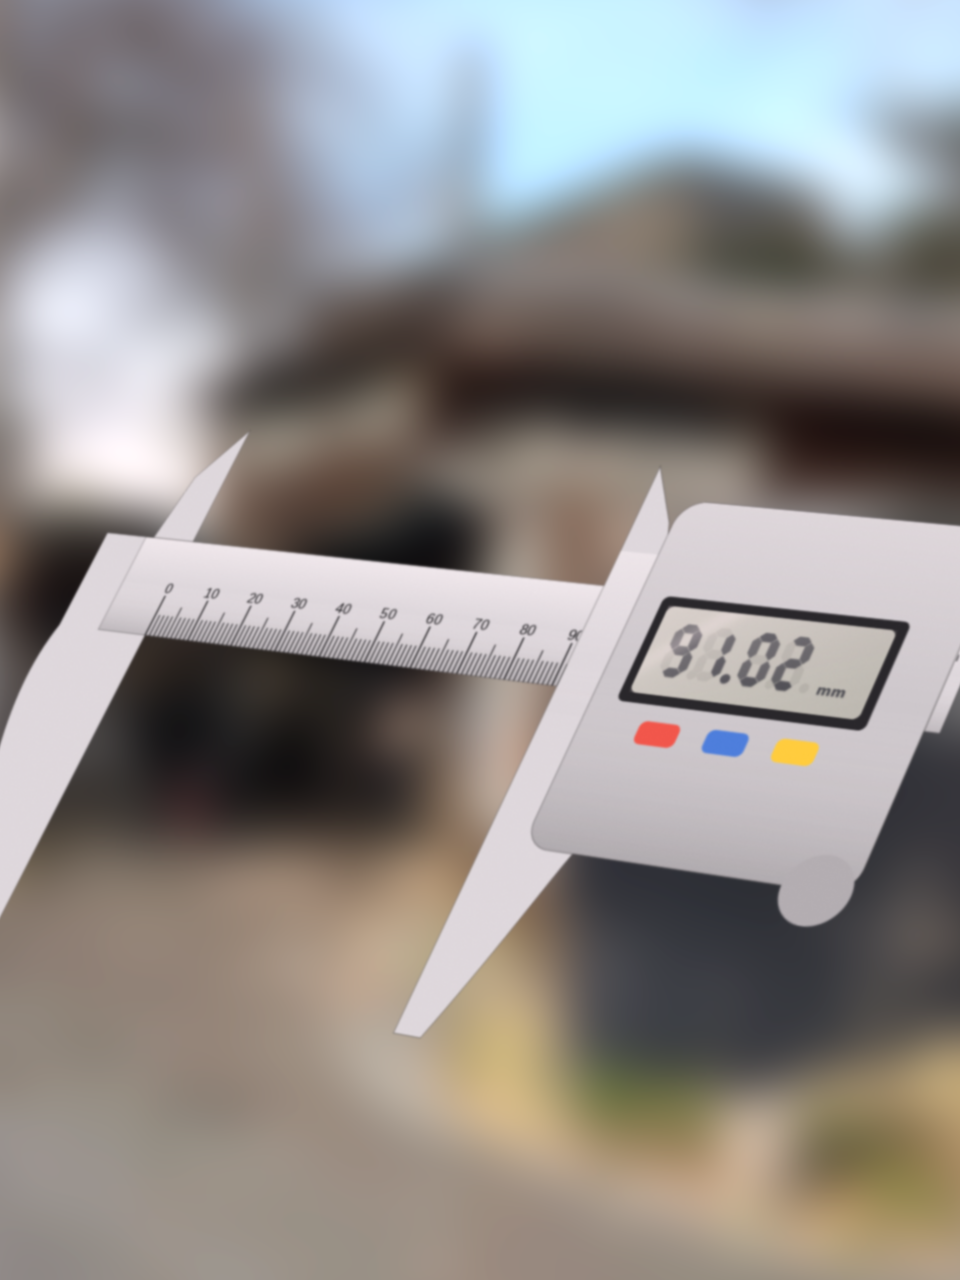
91.02 mm
